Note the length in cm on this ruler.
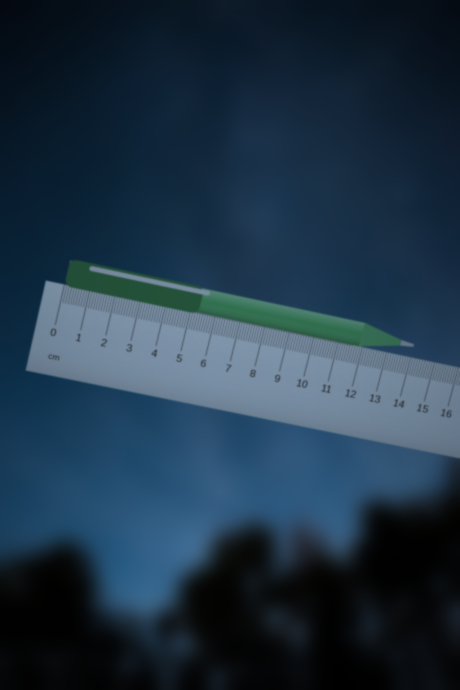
14 cm
